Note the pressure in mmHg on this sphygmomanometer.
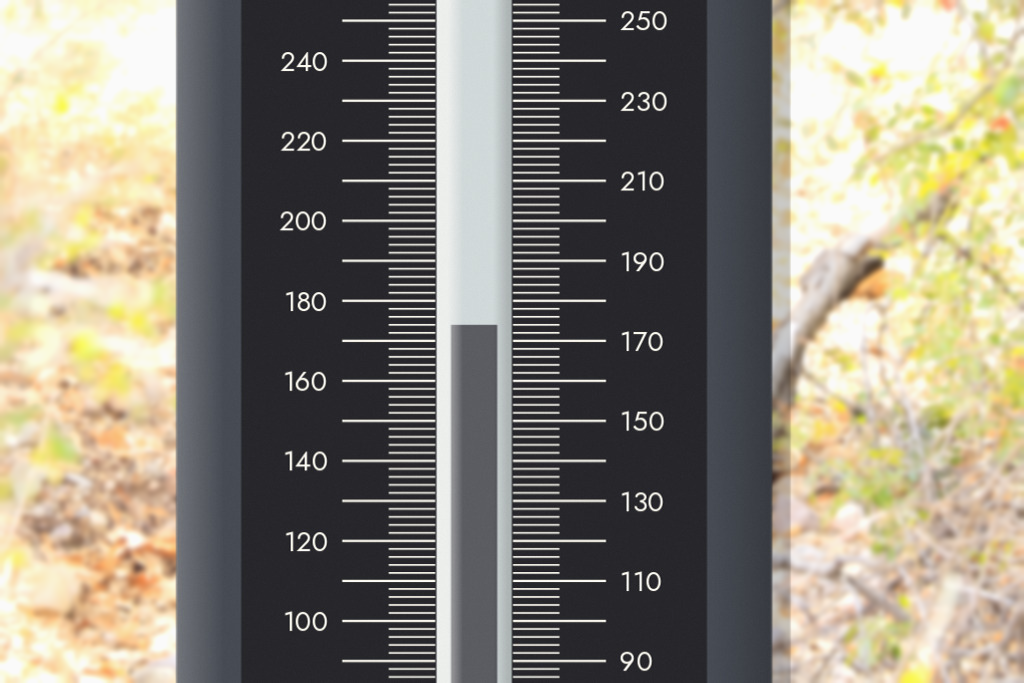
174 mmHg
